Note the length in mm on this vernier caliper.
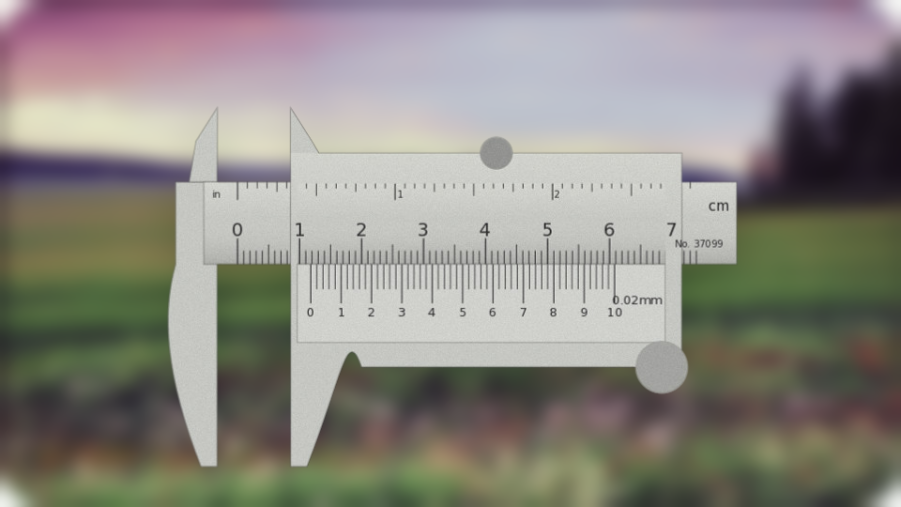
11.8 mm
